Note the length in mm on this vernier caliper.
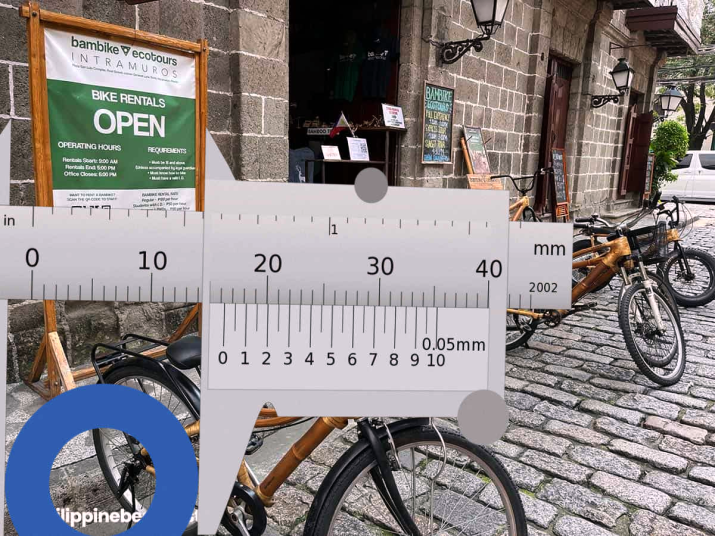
16.3 mm
